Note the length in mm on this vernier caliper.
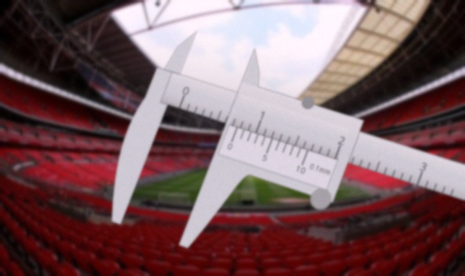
7.6 mm
